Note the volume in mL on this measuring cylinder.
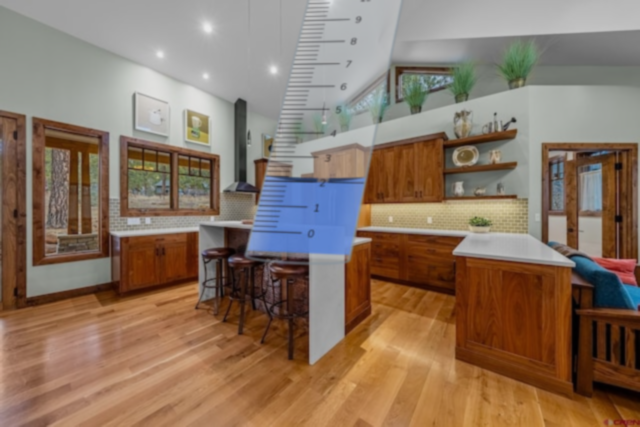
2 mL
